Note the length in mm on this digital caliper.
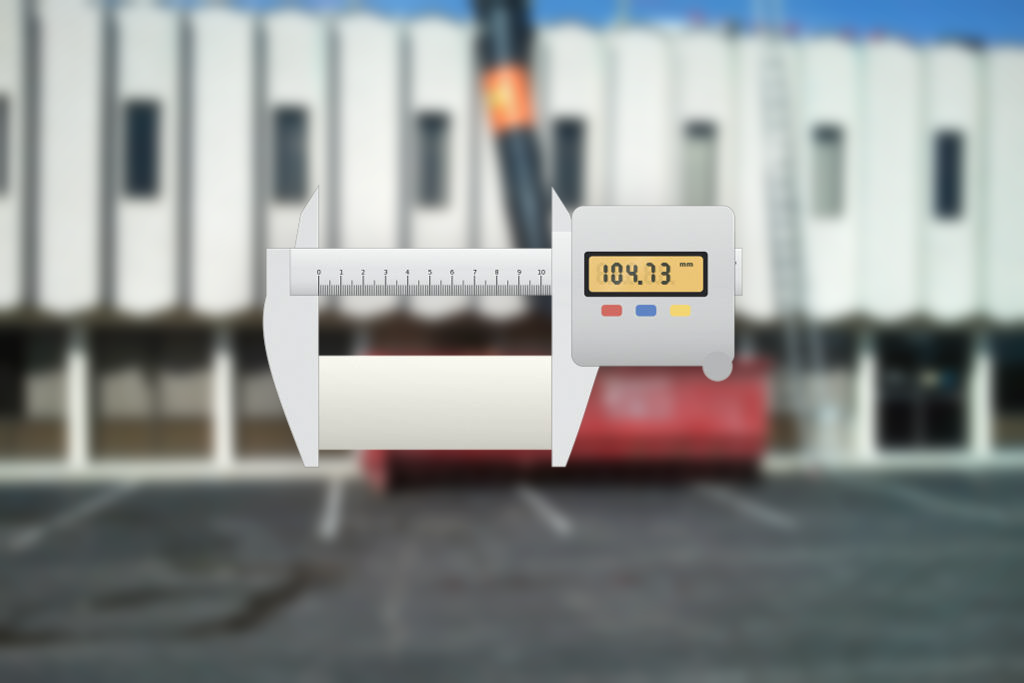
104.73 mm
